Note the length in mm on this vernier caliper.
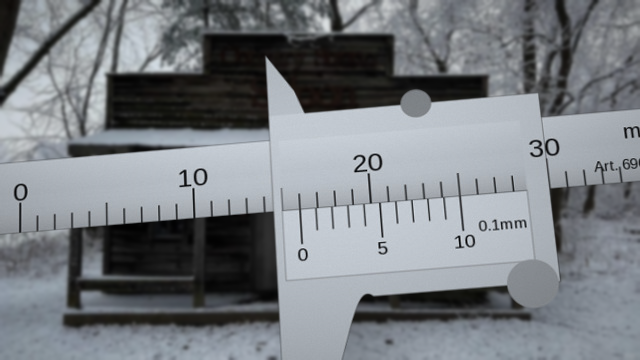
16.0 mm
